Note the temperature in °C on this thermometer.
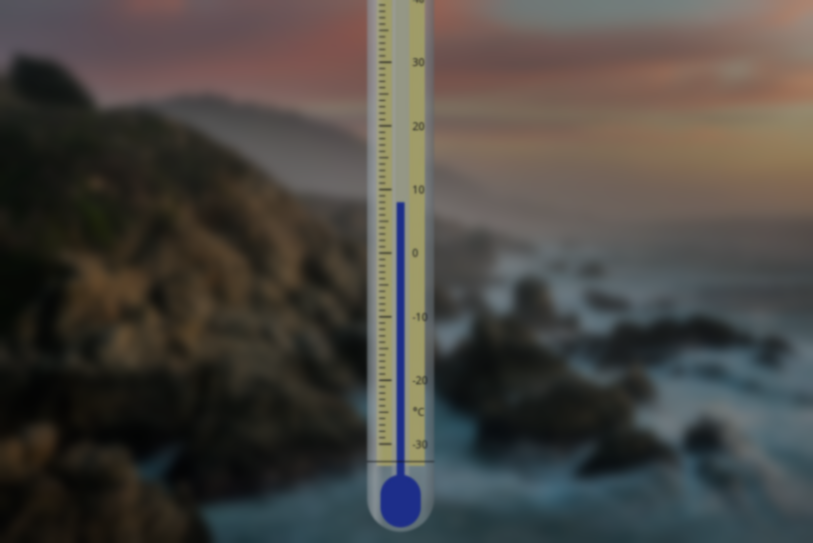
8 °C
